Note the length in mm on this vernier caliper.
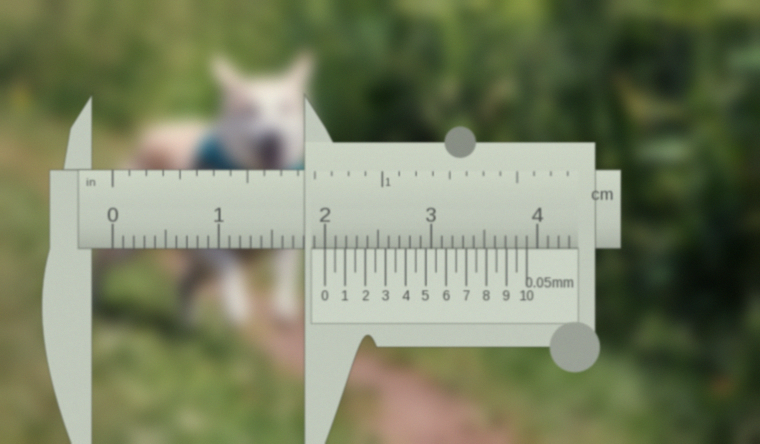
20.0 mm
